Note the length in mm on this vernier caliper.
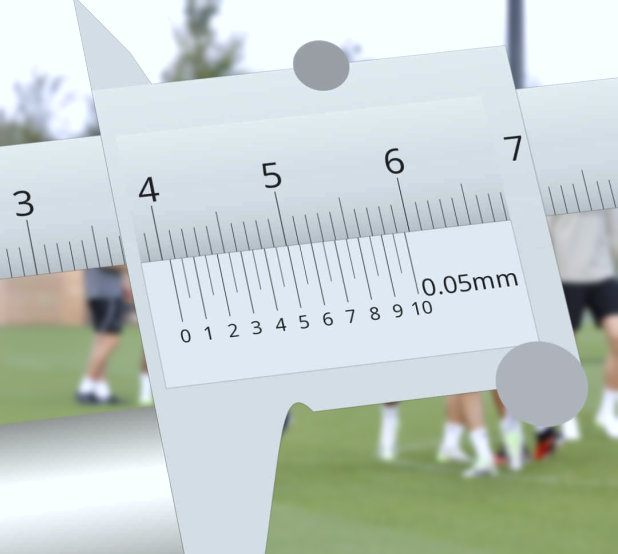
40.6 mm
